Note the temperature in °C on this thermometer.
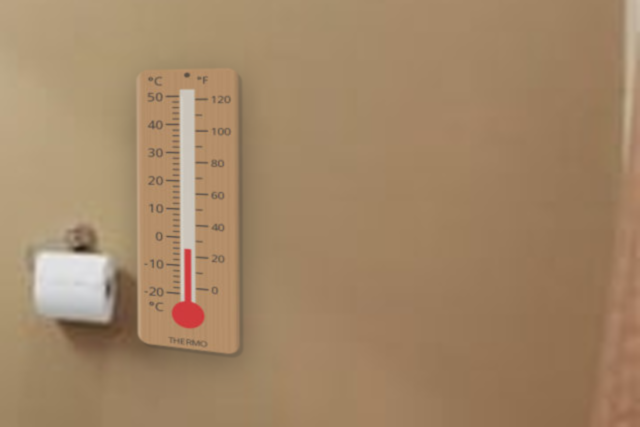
-4 °C
